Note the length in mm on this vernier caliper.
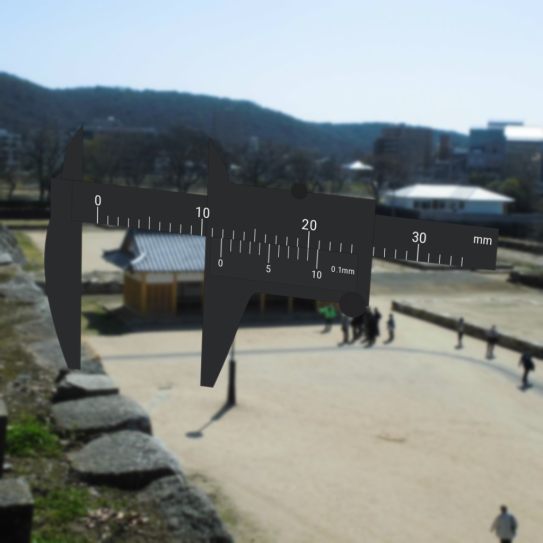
11.9 mm
